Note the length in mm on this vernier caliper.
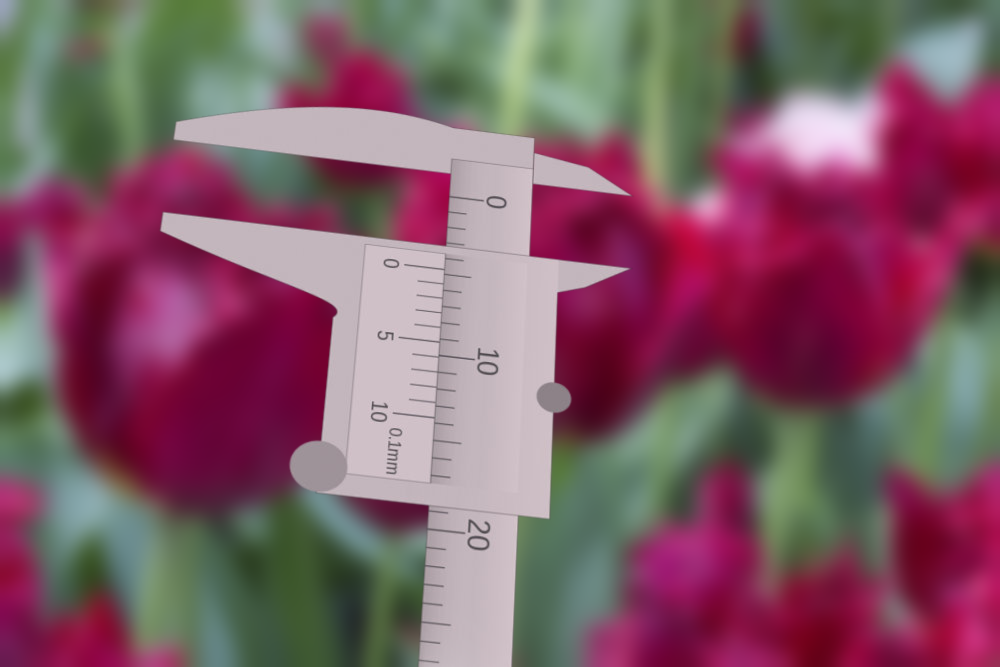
4.7 mm
